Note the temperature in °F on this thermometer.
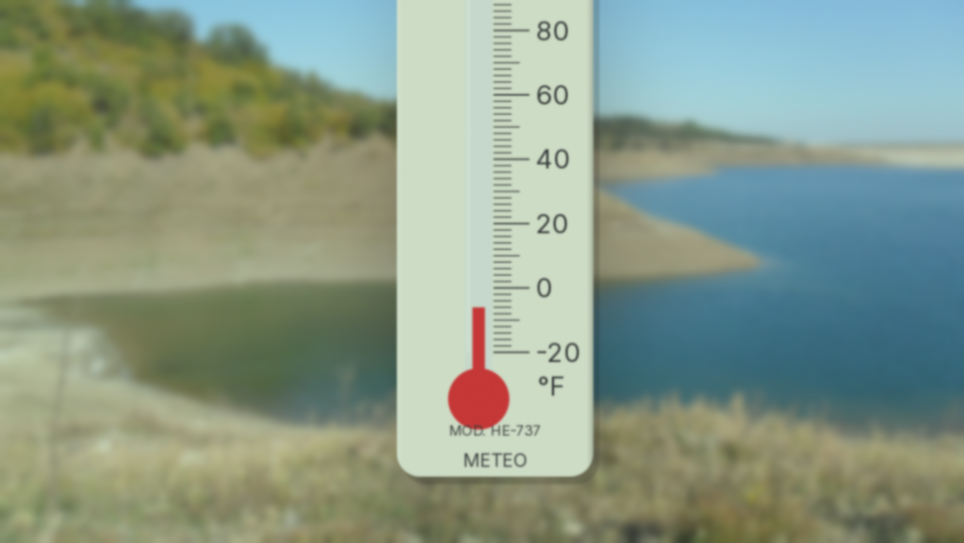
-6 °F
